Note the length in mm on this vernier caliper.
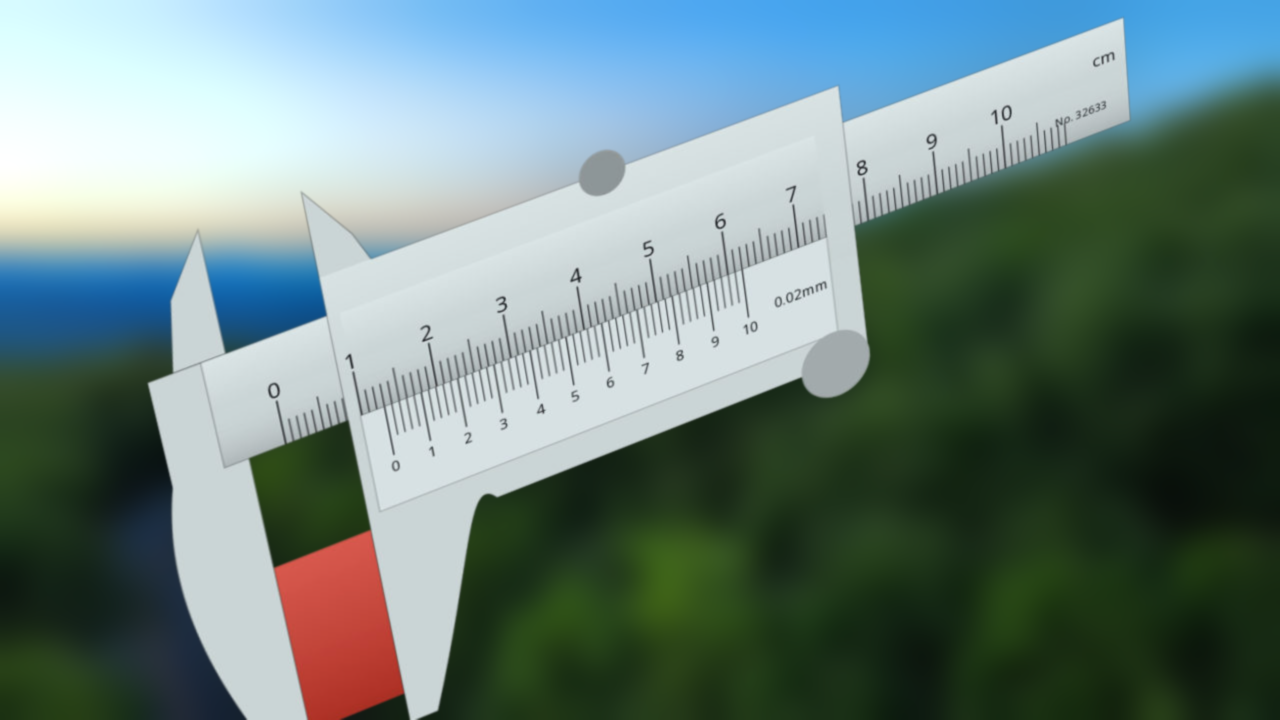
13.0 mm
